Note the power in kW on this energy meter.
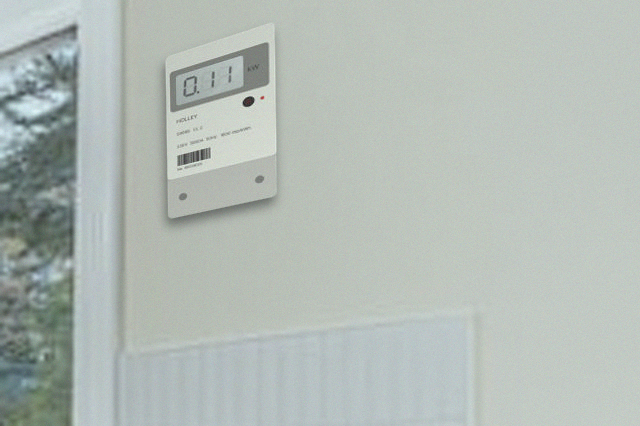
0.11 kW
